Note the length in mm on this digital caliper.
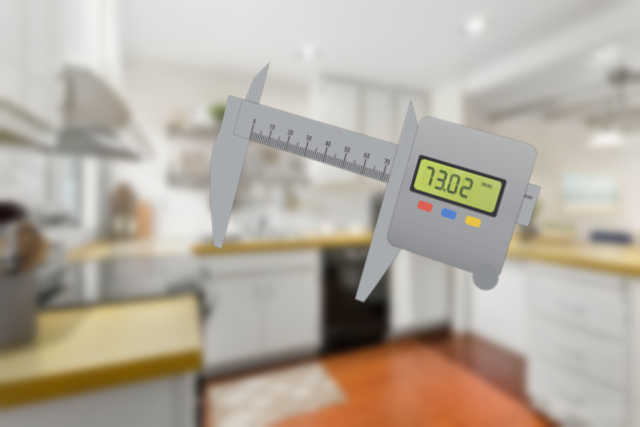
73.02 mm
